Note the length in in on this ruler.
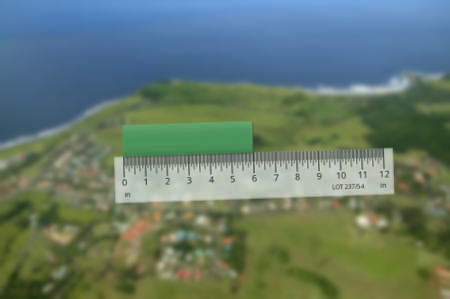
6 in
